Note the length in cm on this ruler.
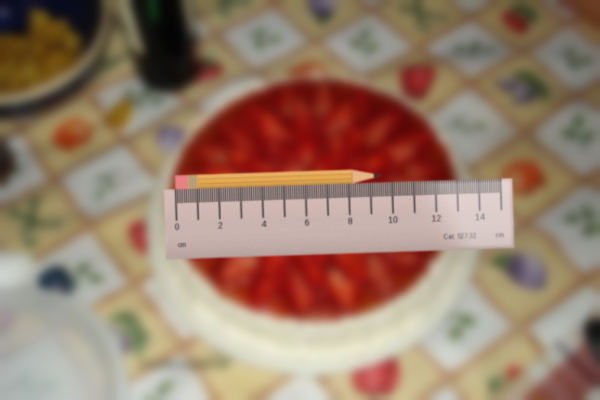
9.5 cm
